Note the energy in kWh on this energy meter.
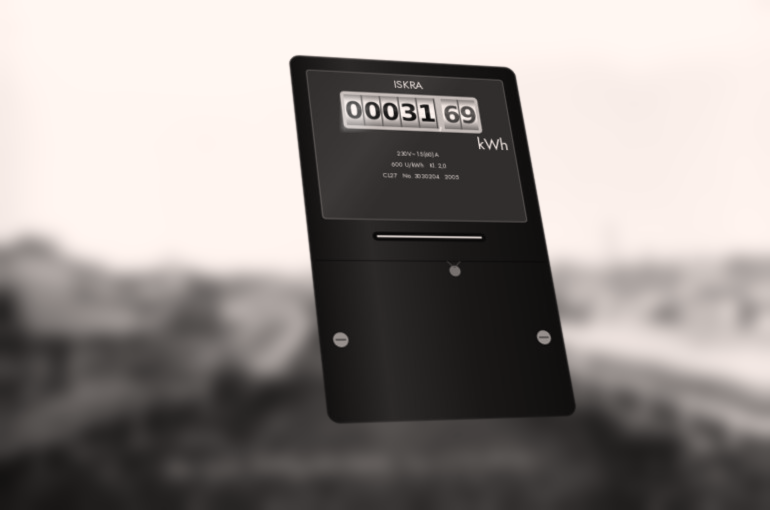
31.69 kWh
